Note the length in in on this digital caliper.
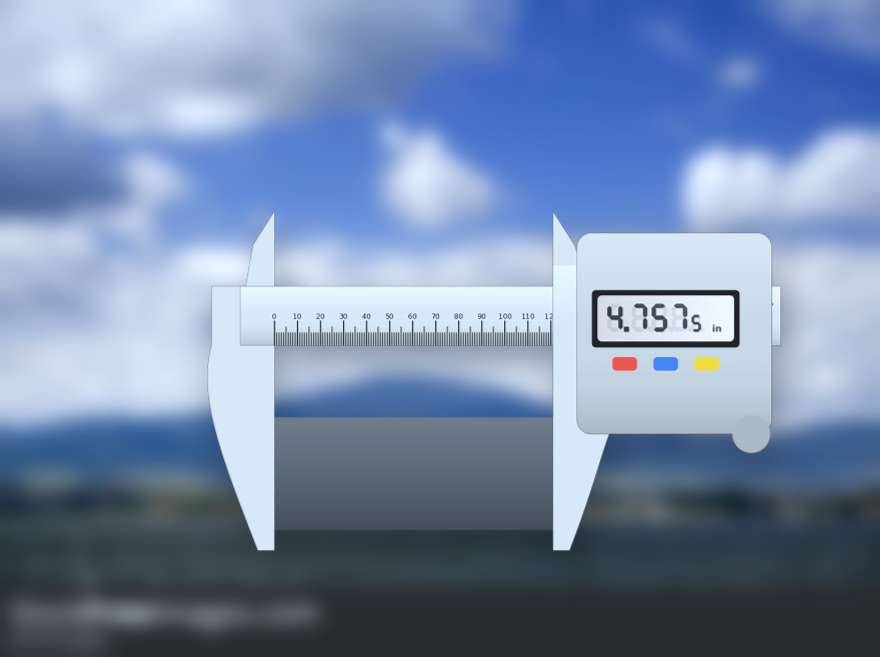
4.7575 in
